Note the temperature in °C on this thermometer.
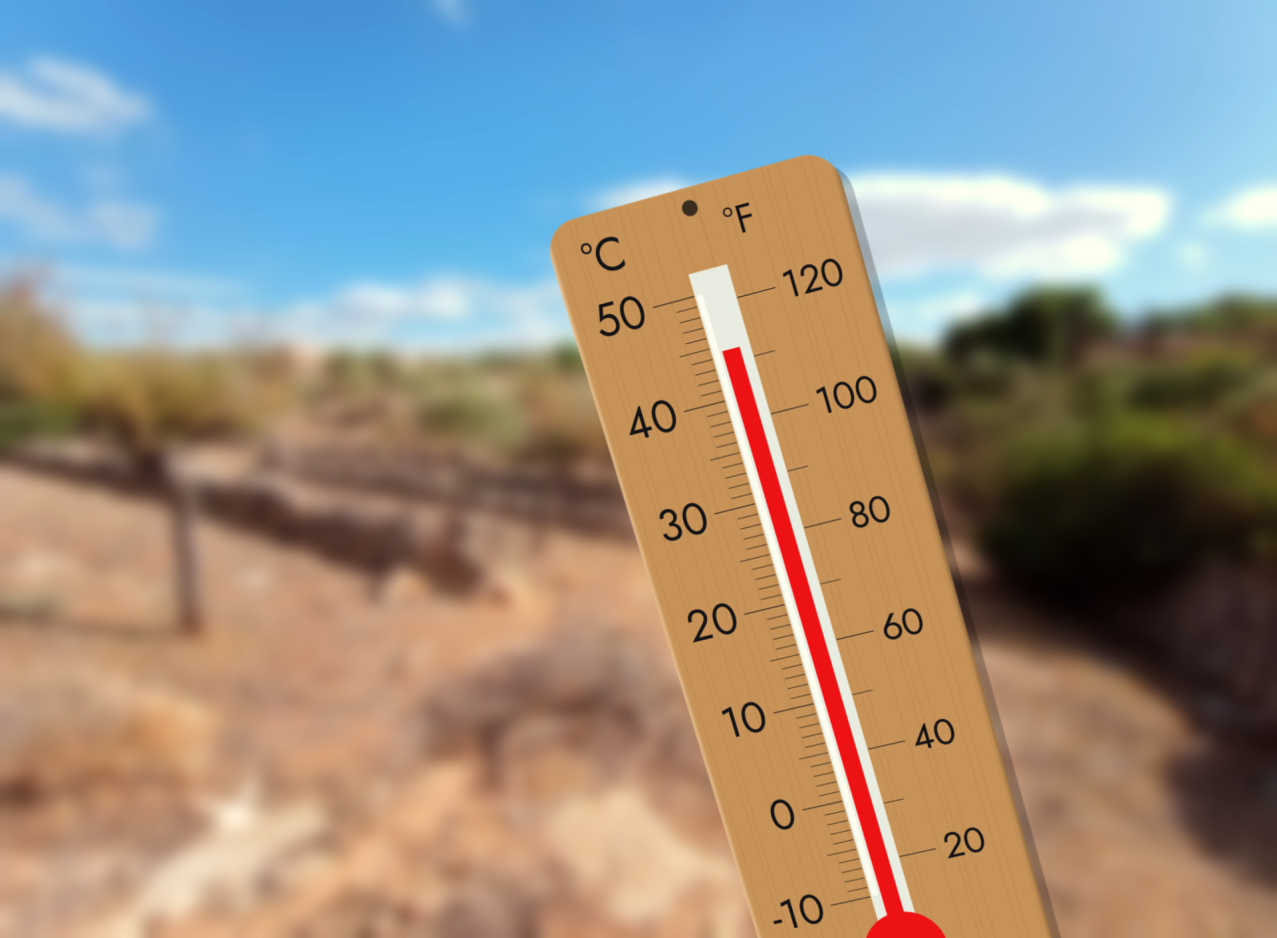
44.5 °C
